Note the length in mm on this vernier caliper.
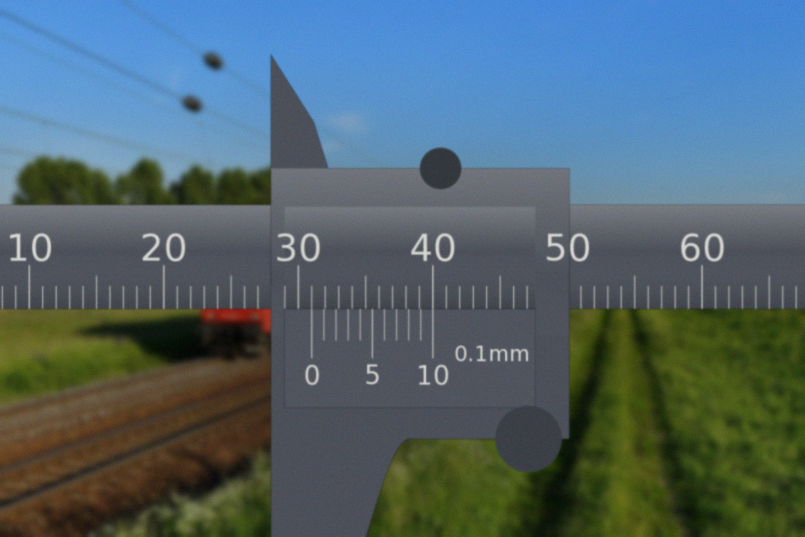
31.0 mm
